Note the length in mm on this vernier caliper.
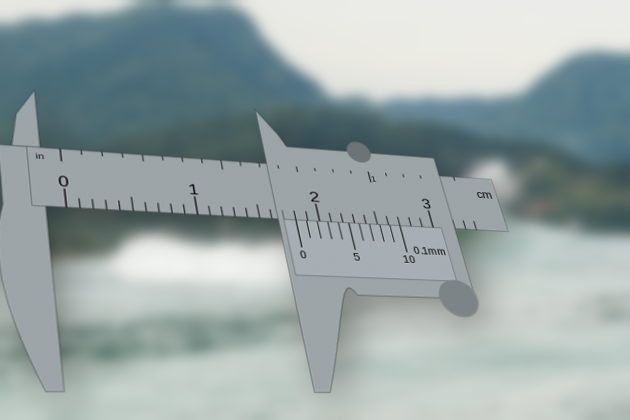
18.0 mm
